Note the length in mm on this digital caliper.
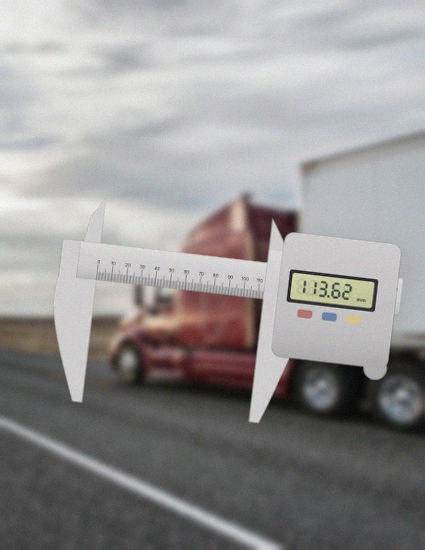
113.62 mm
